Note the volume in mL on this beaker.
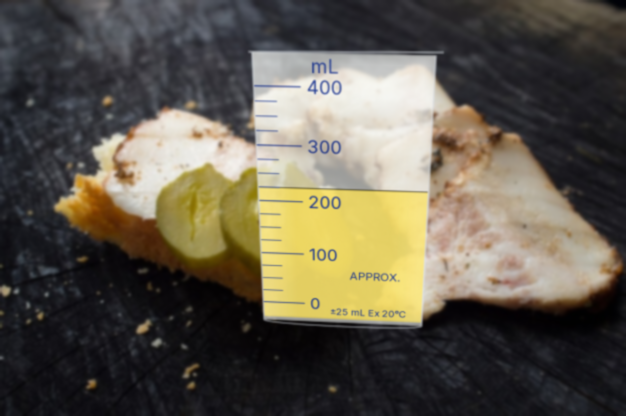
225 mL
